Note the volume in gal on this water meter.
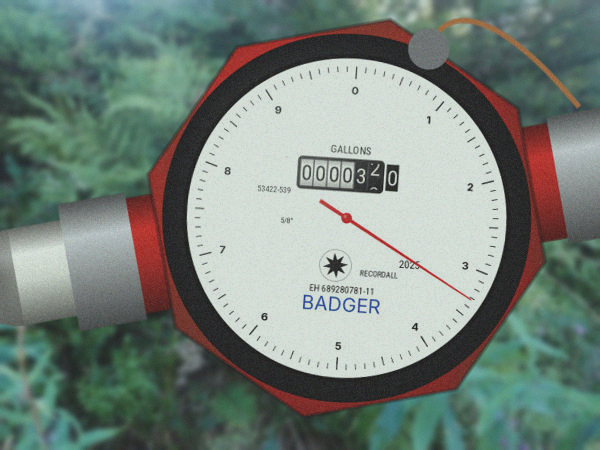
323.3 gal
